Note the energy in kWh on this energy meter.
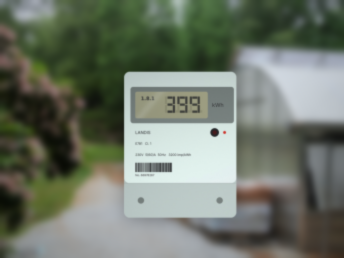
399 kWh
